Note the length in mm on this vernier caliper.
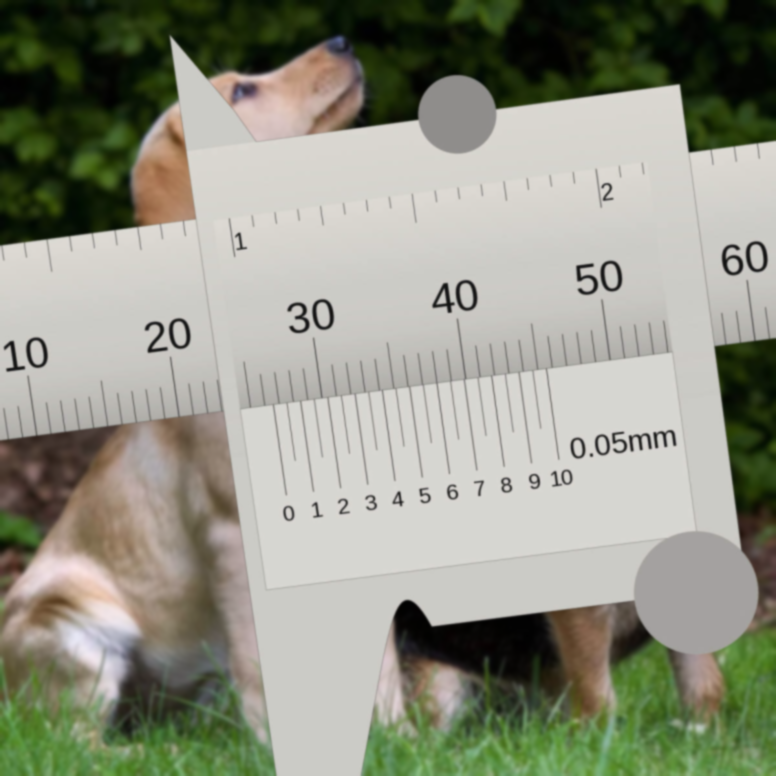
26.6 mm
